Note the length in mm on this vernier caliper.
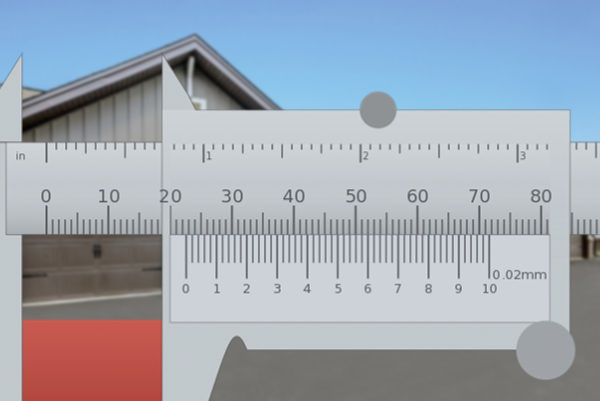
22.6 mm
